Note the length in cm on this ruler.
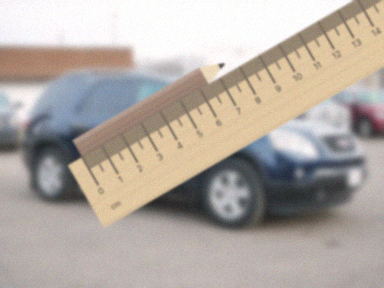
7.5 cm
